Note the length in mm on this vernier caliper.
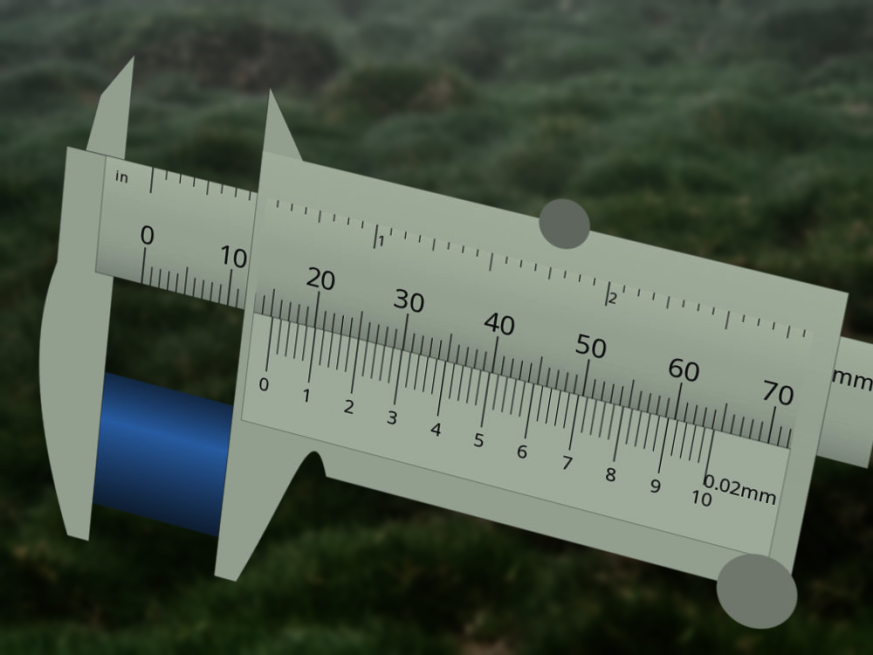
15.2 mm
